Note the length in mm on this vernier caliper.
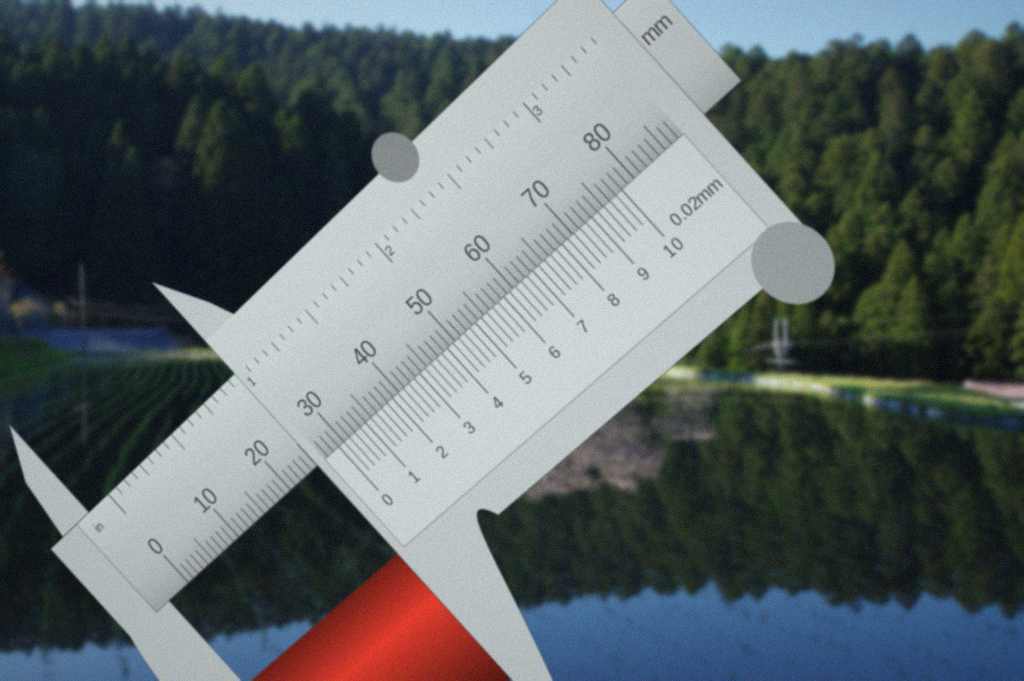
29.0 mm
